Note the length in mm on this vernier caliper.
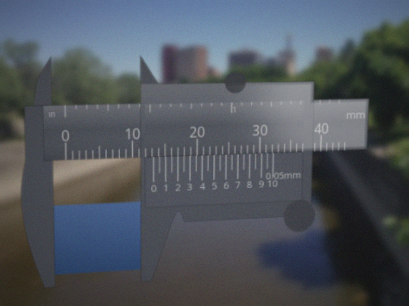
13.2 mm
